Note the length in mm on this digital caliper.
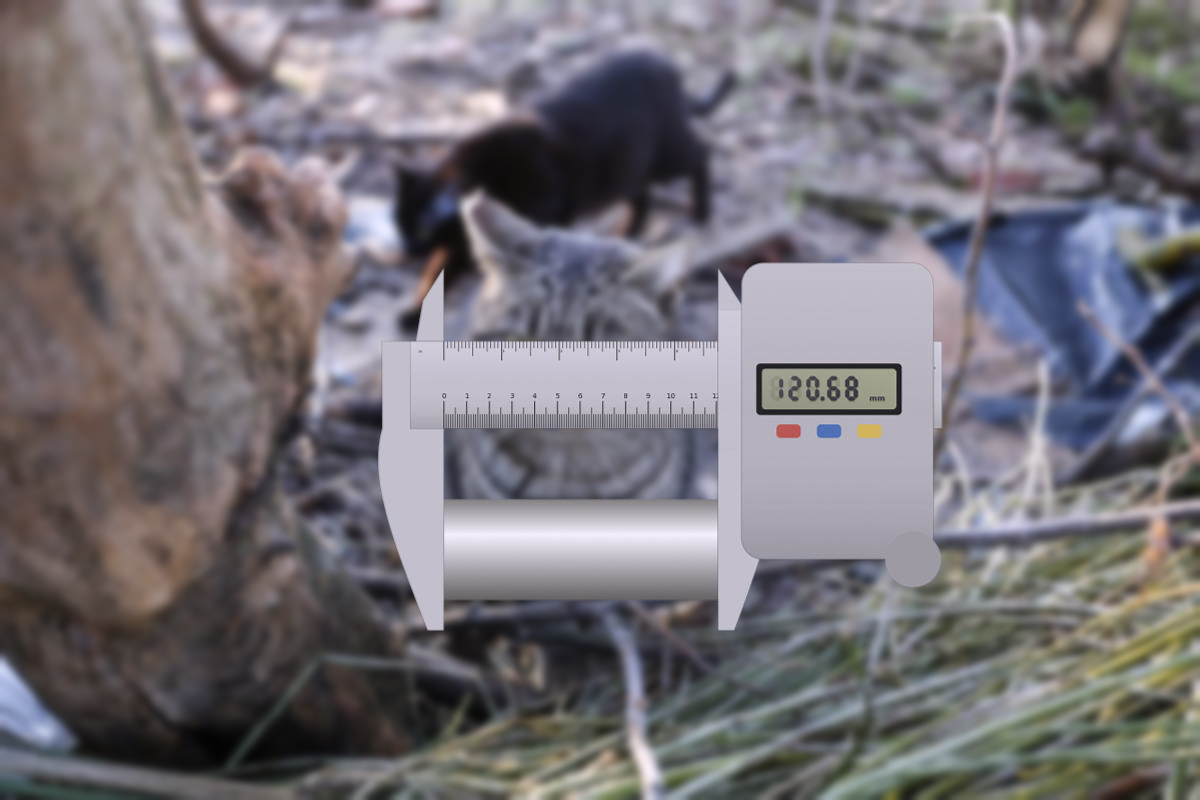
120.68 mm
